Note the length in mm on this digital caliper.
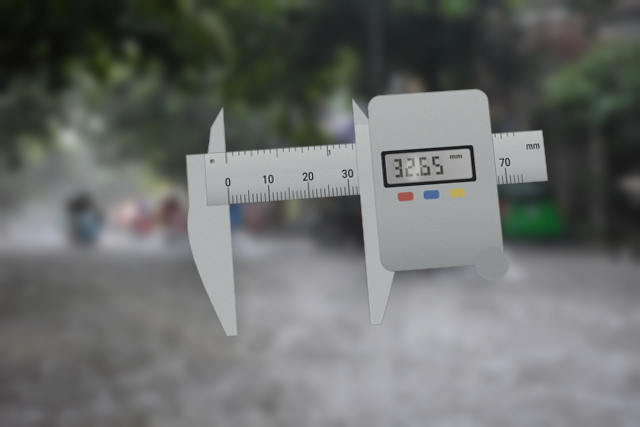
32.65 mm
